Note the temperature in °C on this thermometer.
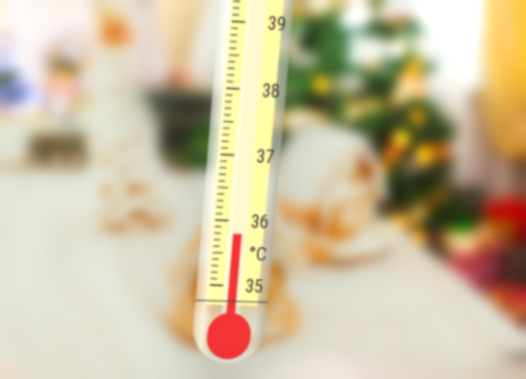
35.8 °C
